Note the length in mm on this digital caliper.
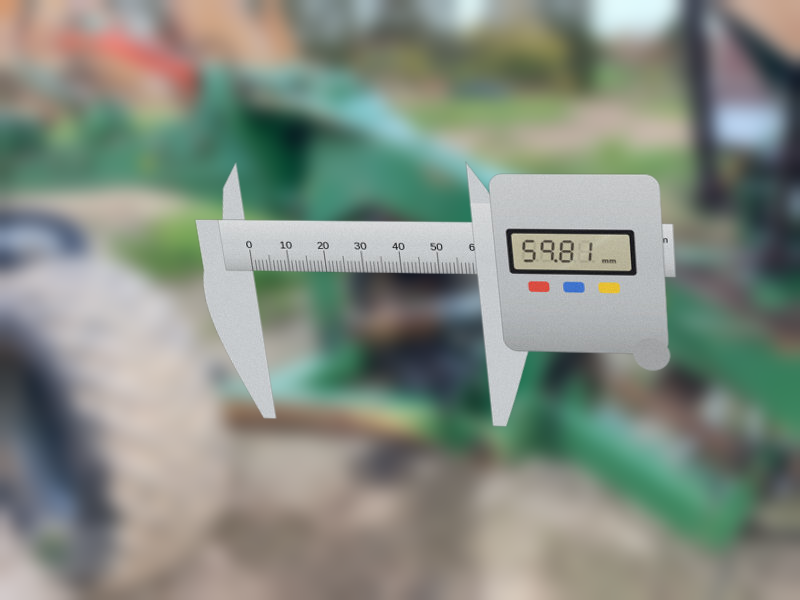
59.81 mm
